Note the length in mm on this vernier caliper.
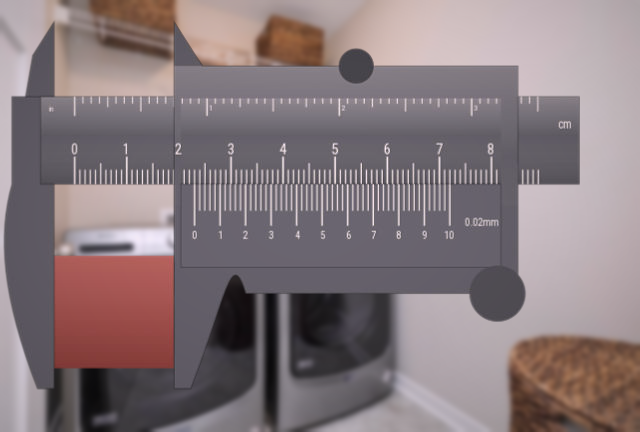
23.0 mm
